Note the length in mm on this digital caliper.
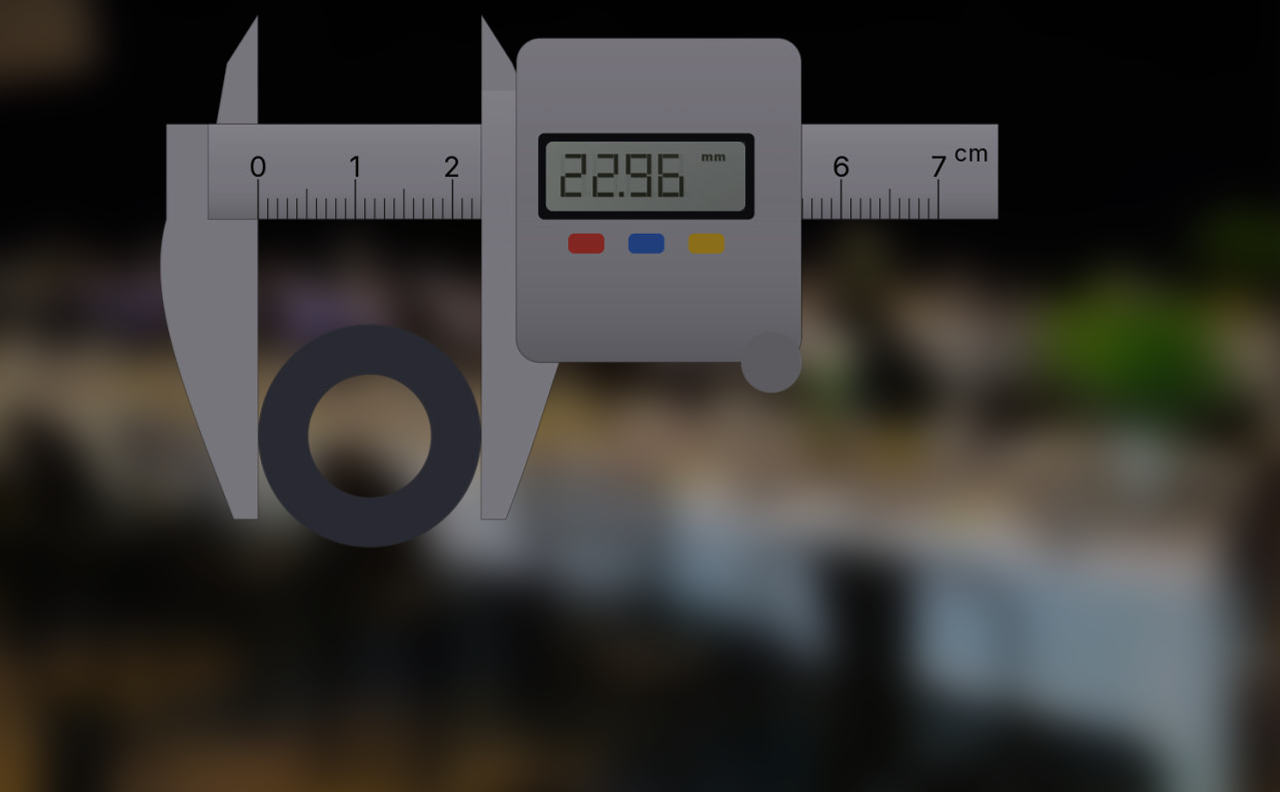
22.96 mm
